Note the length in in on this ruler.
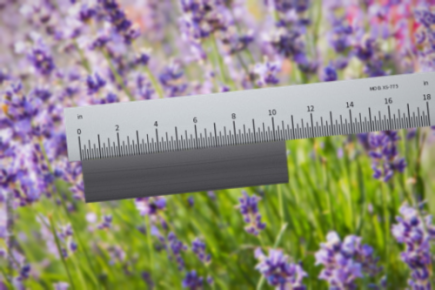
10.5 in
